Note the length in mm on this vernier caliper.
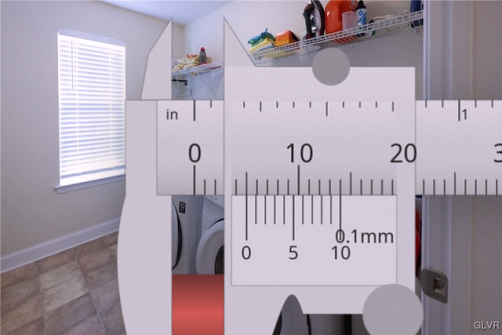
5.0 mm
